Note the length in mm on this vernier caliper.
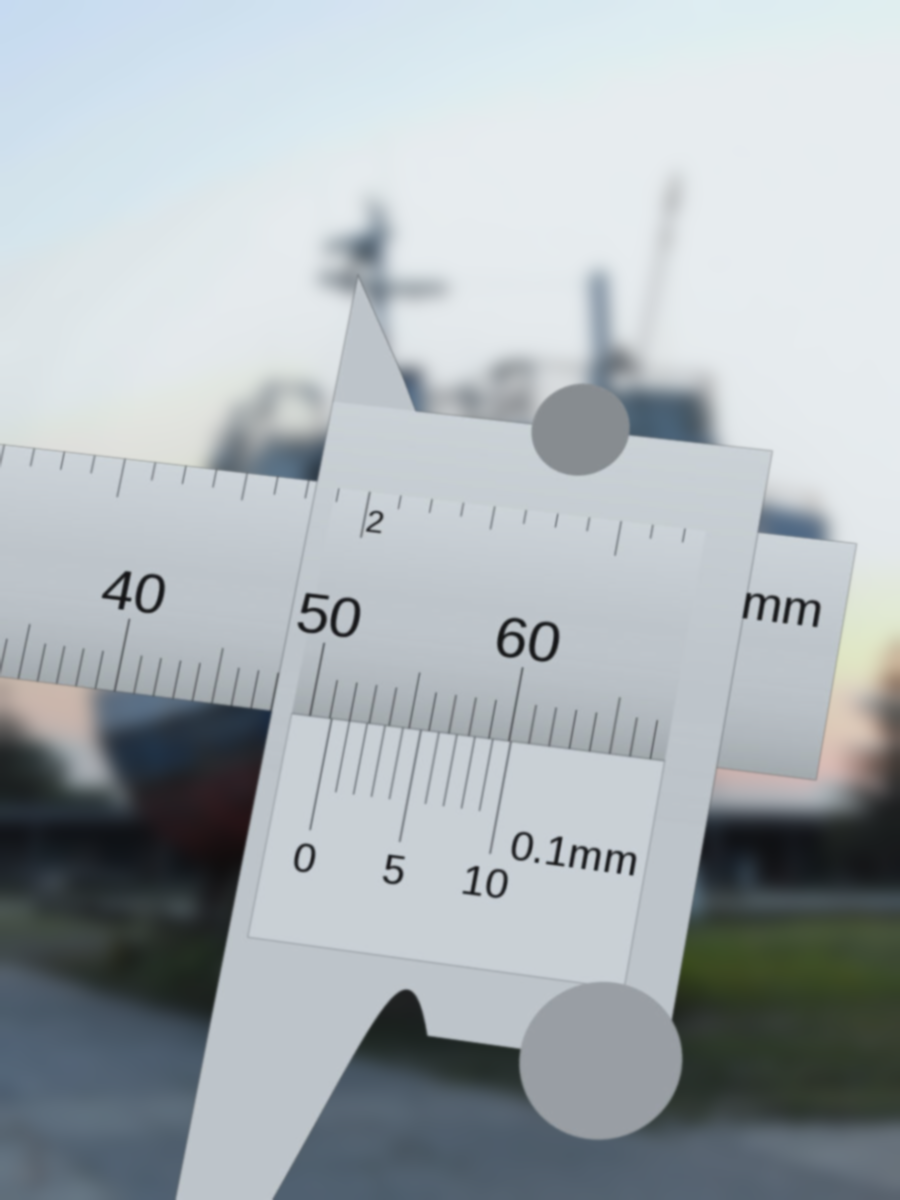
51.1 mm
